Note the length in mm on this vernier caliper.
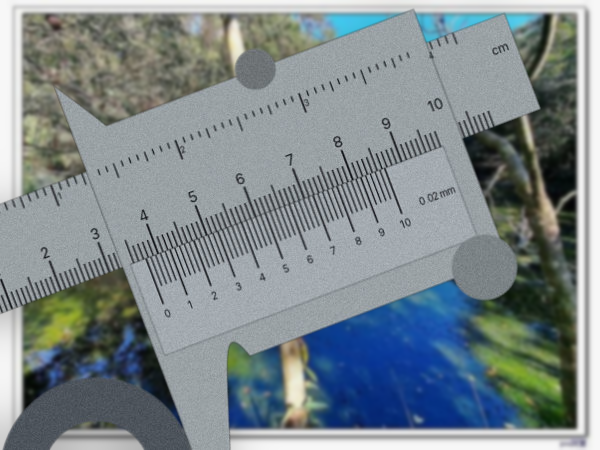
37.5 mm
